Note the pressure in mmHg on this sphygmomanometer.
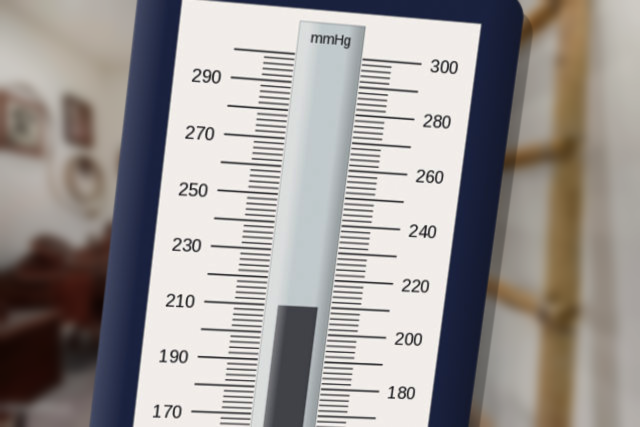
210 mmHg
